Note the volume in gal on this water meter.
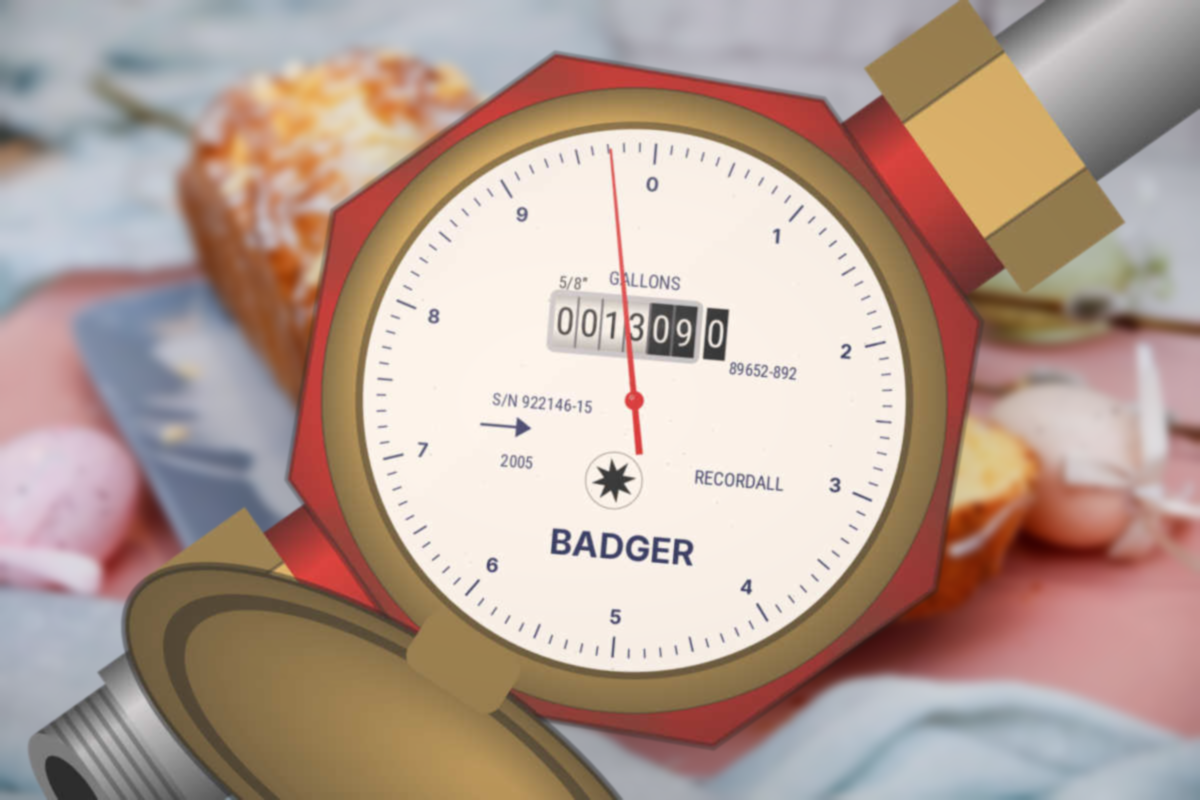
13089.7 gal
